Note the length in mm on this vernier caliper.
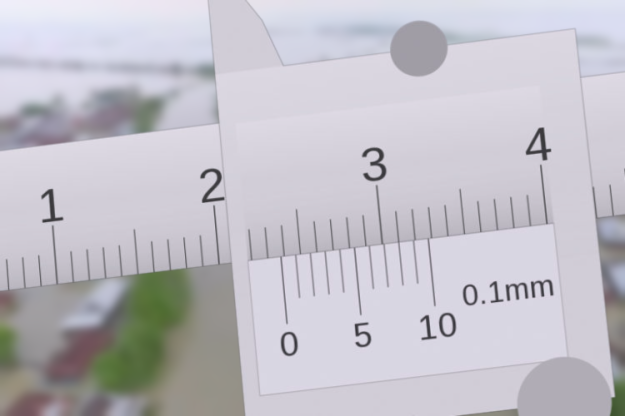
23.8 mm
